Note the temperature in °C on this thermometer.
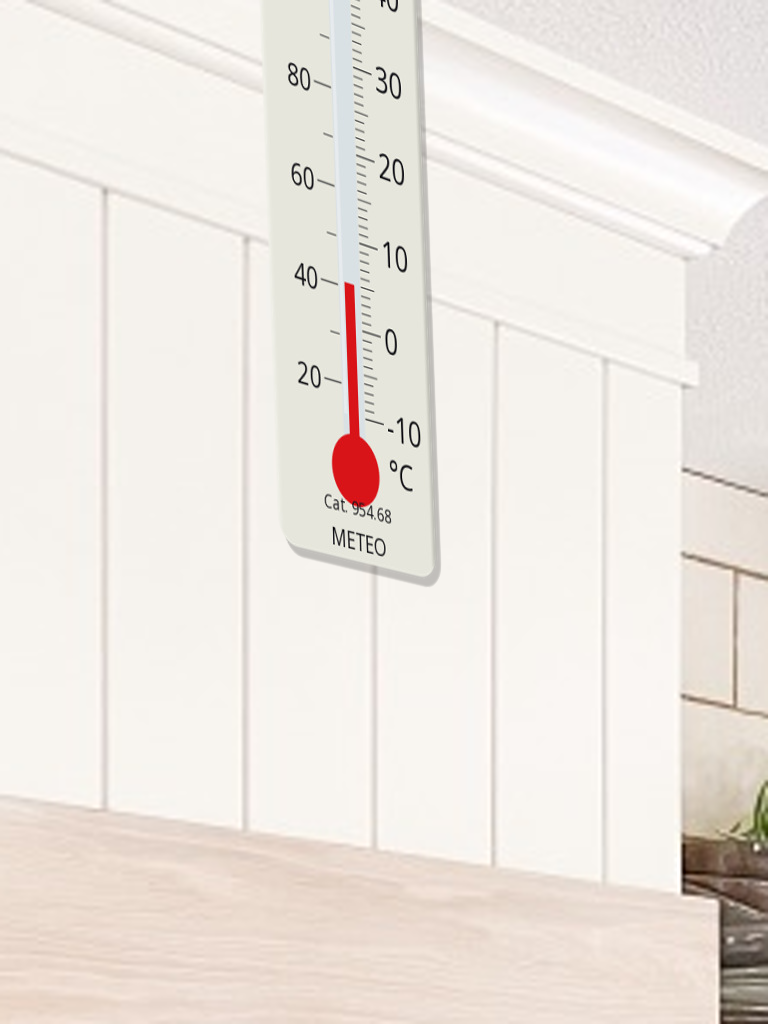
5 °C
